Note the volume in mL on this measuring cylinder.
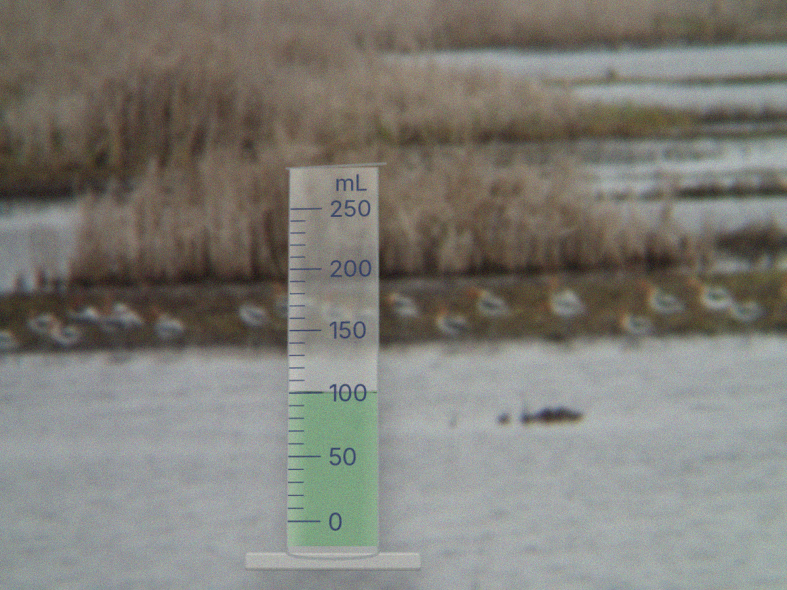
100 mL
